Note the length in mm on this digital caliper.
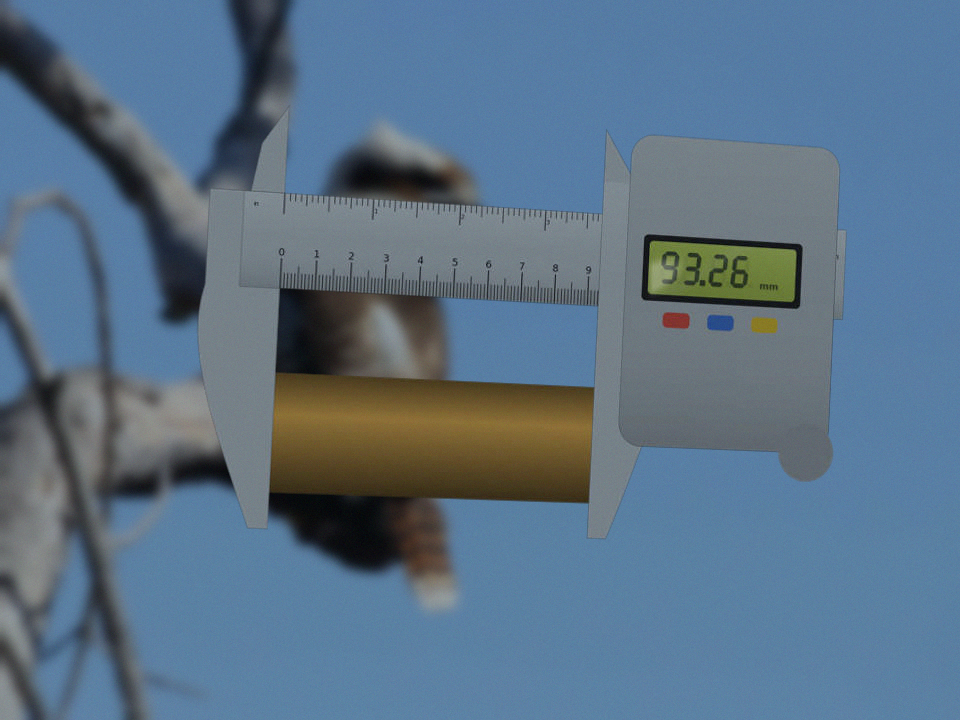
93.26 mm
